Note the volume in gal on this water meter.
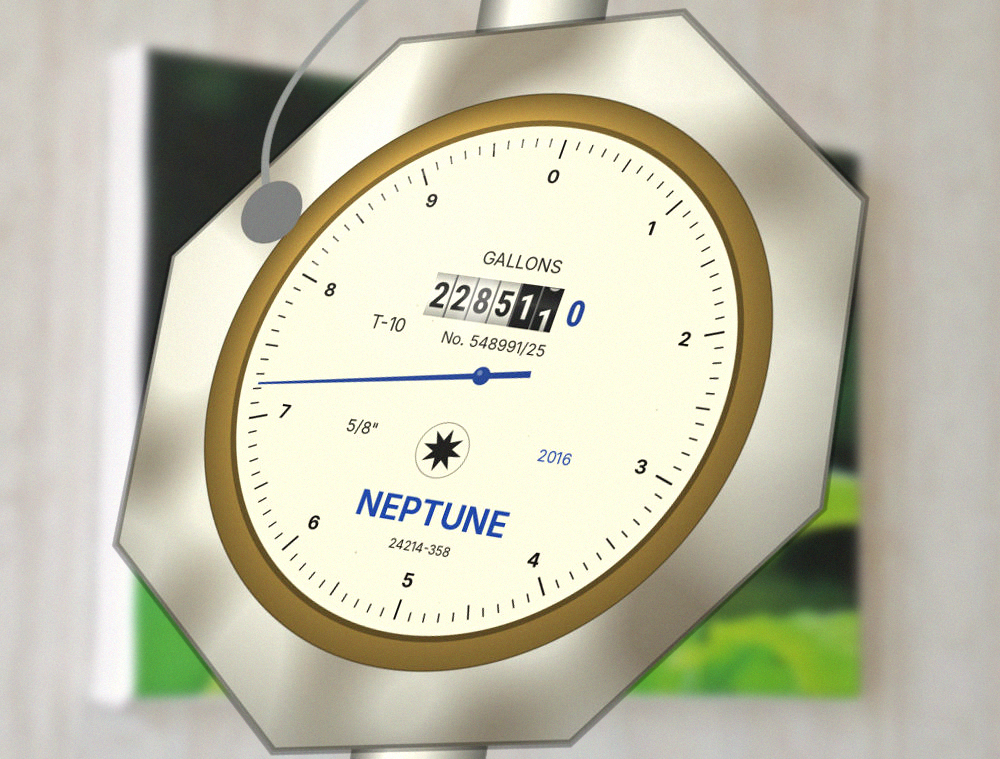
2285107.2 gal
